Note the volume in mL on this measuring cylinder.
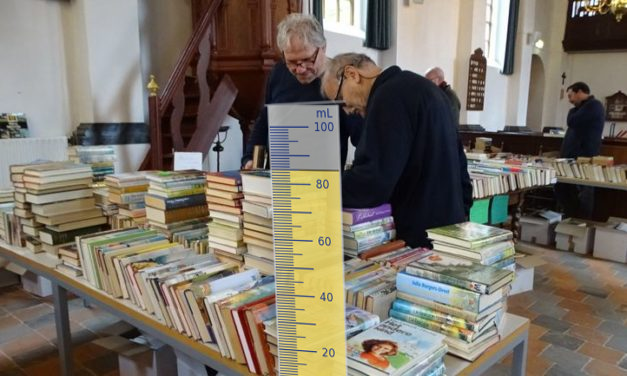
85 mL
